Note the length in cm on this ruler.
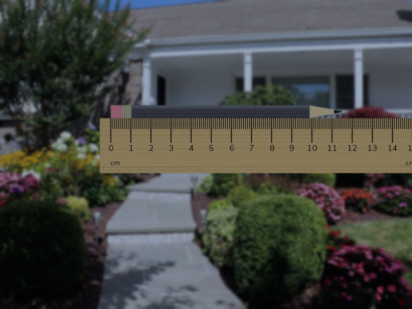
11.5 cm
